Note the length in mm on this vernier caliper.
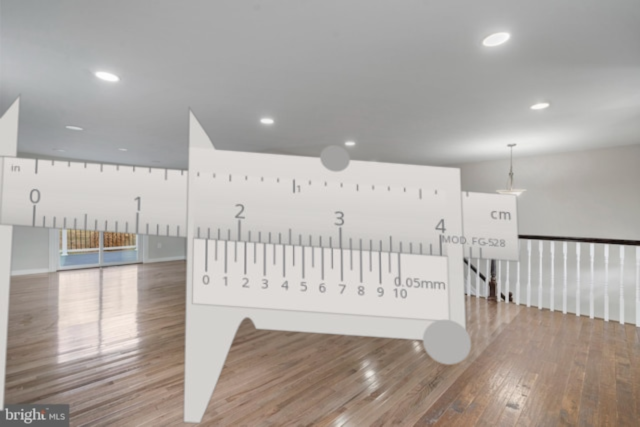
16.8 mm
